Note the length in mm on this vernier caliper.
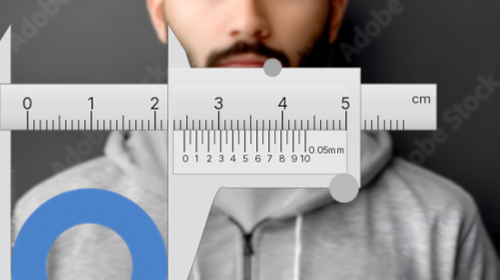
24.6 mm
